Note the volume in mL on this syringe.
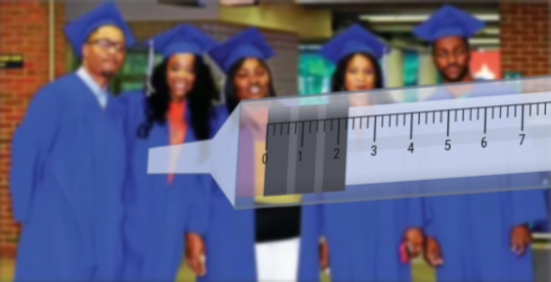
0 mL
